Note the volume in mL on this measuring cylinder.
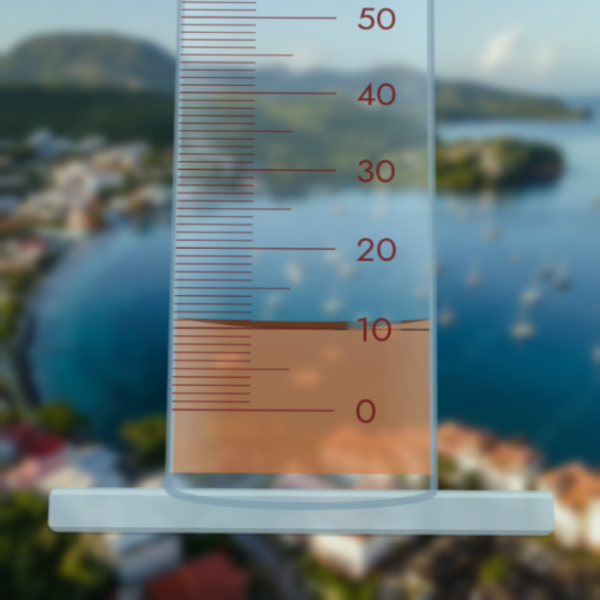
10 mL
